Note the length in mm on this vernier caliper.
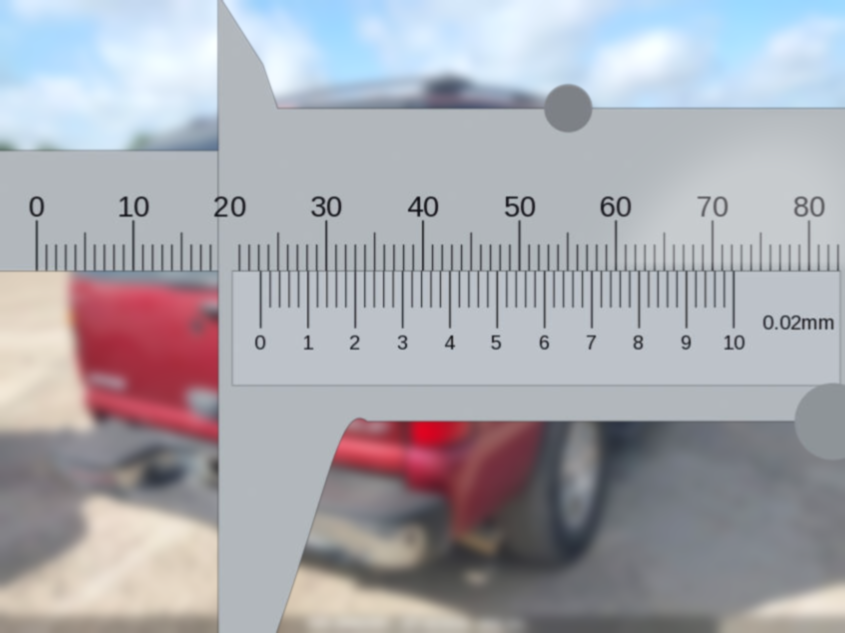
23.2 mm
